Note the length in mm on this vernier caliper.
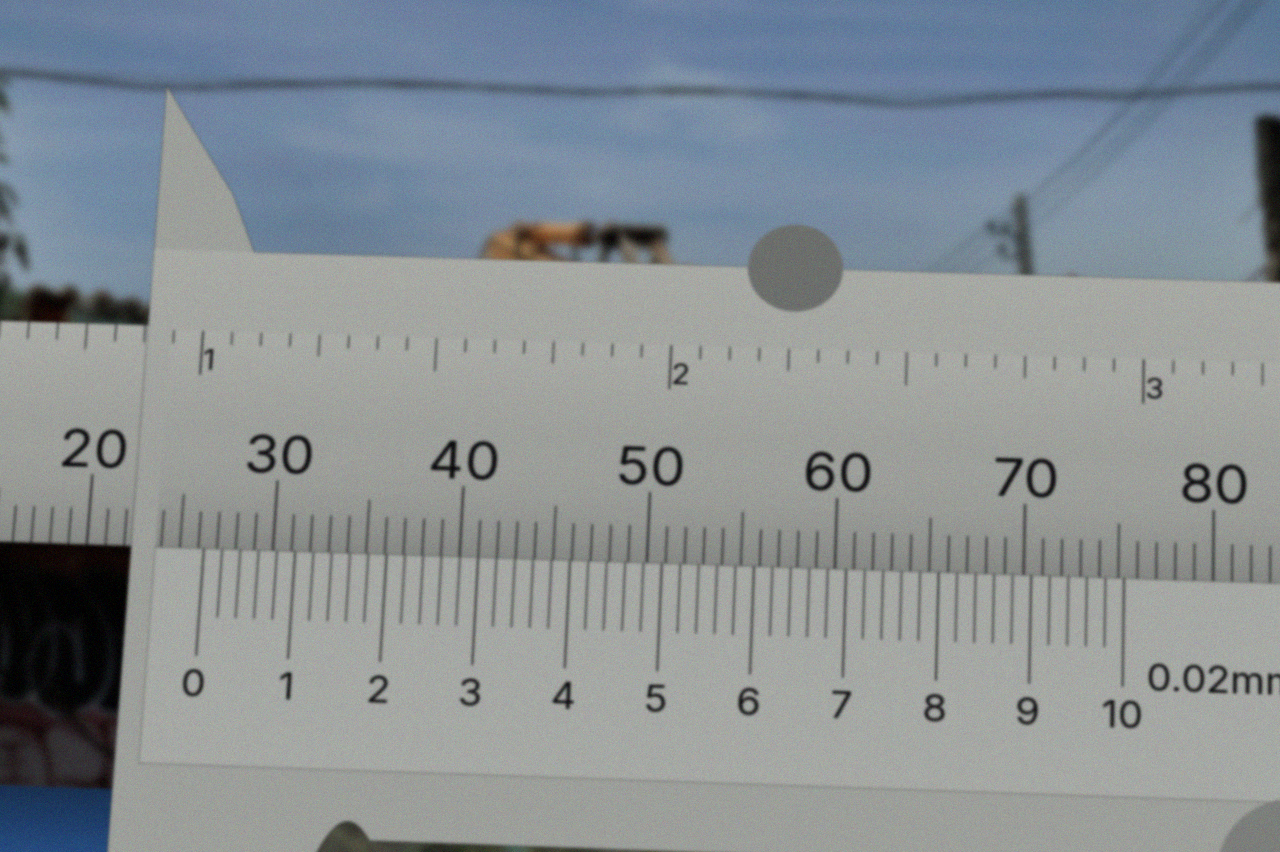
26.3 mm
